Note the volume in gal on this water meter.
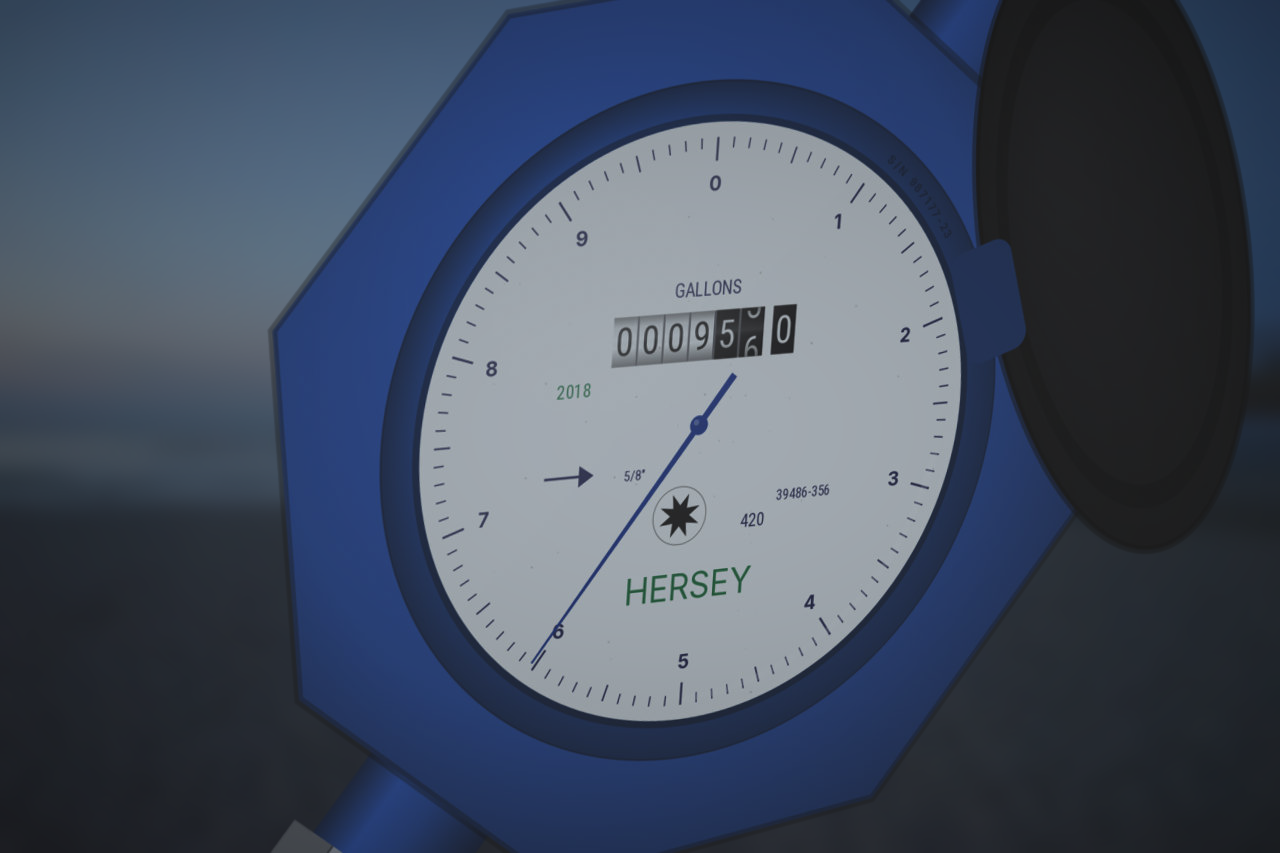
9556.0 gal
